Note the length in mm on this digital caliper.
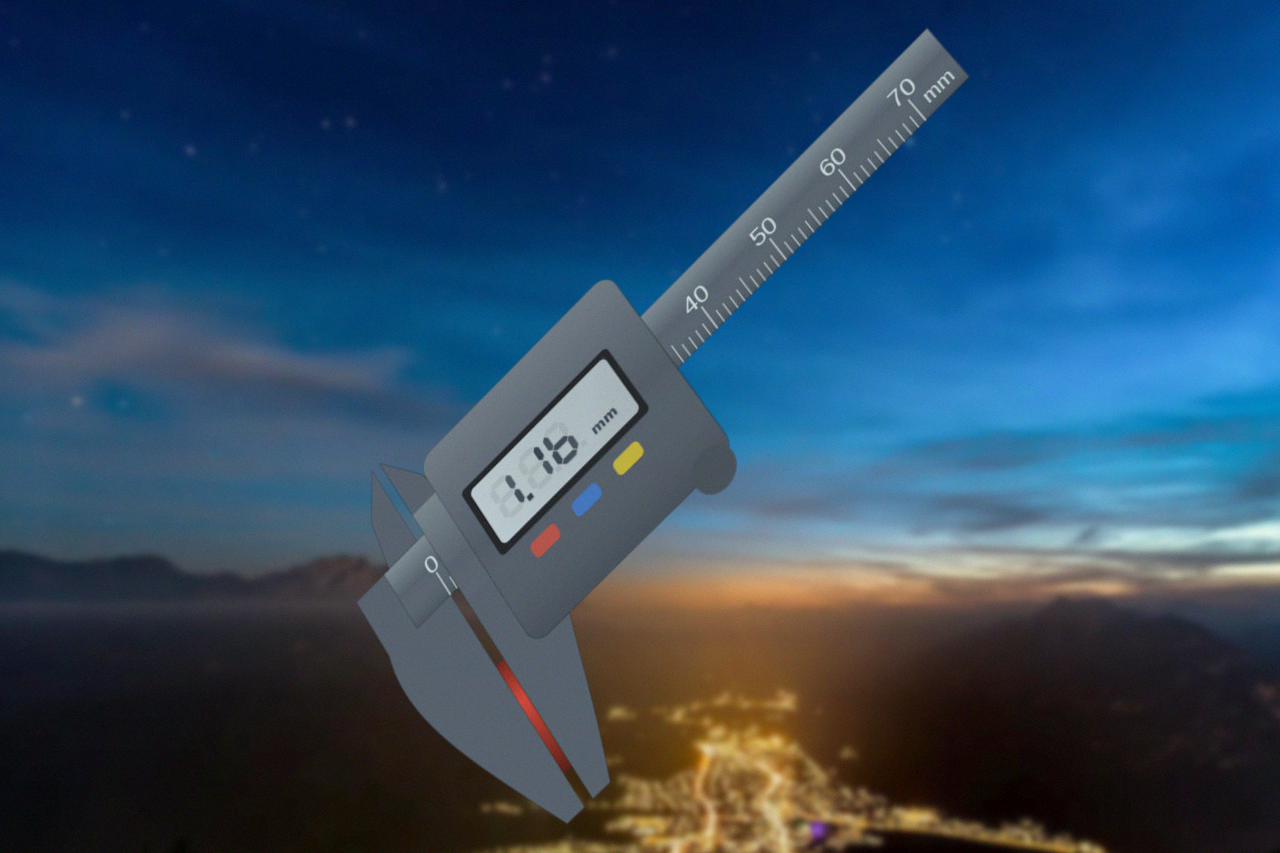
1.16 mm
